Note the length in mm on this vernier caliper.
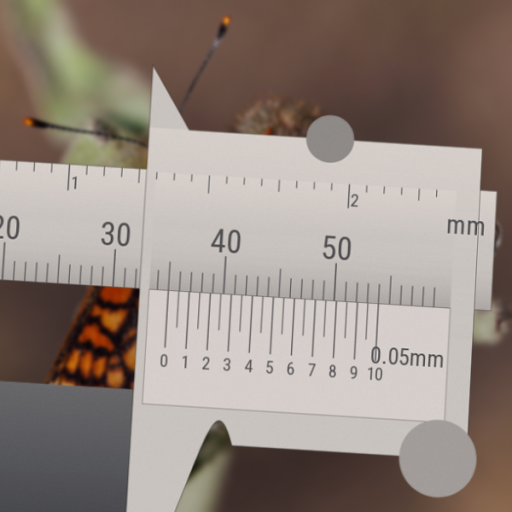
35.0 mm
